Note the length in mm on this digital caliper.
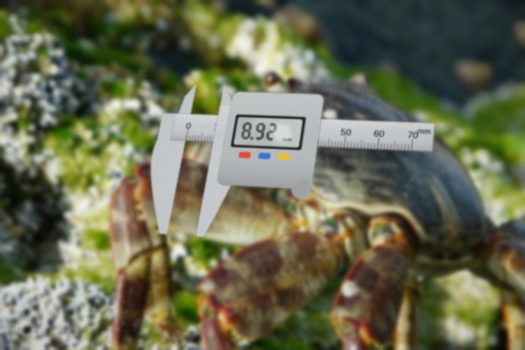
8.92 mm
